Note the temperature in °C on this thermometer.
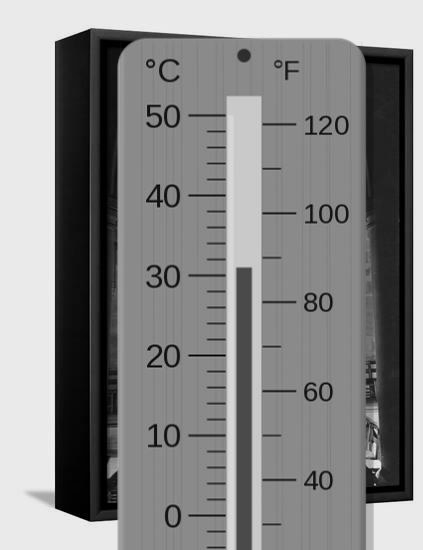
31 °C
